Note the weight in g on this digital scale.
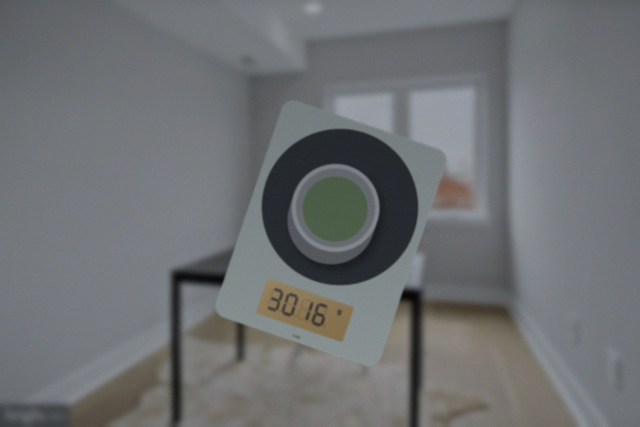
3016 g
